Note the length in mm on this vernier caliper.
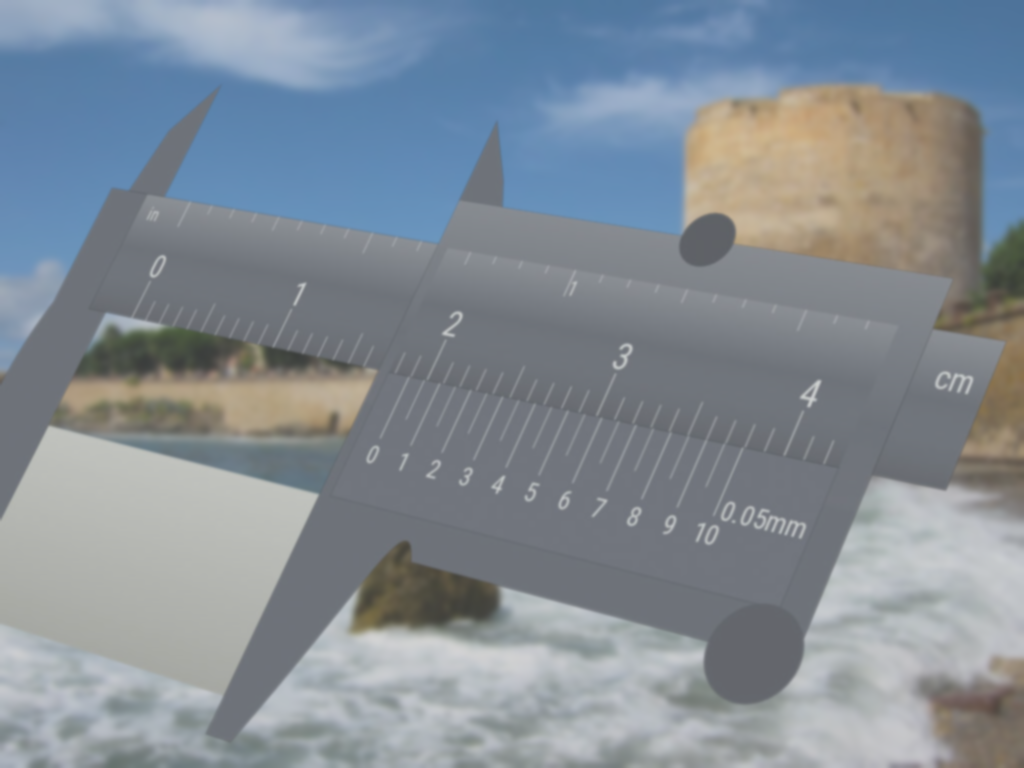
18.9 mm
